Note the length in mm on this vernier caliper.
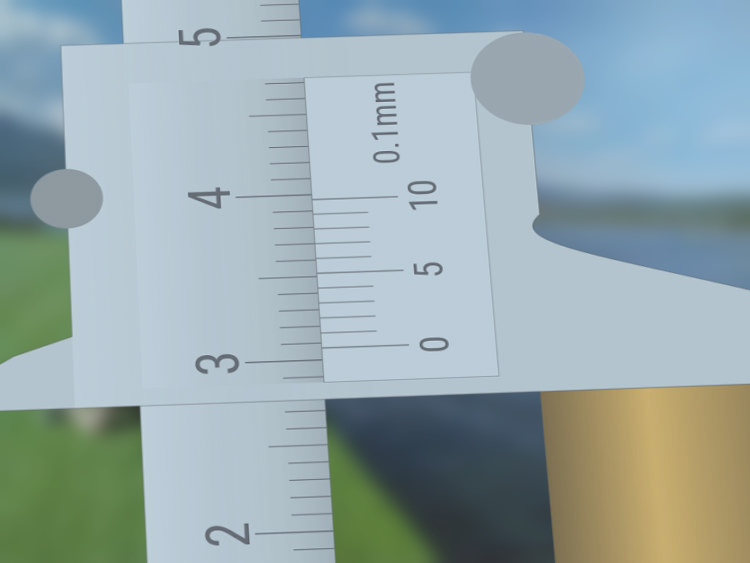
30.7 mm
